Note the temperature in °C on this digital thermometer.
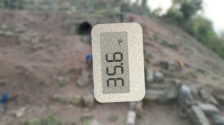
35.6 °C
